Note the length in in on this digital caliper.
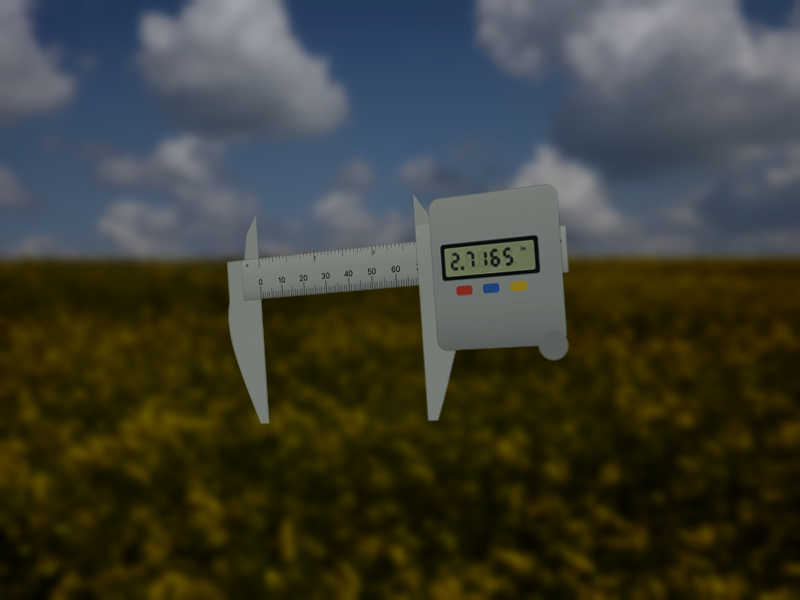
2.7165 in
